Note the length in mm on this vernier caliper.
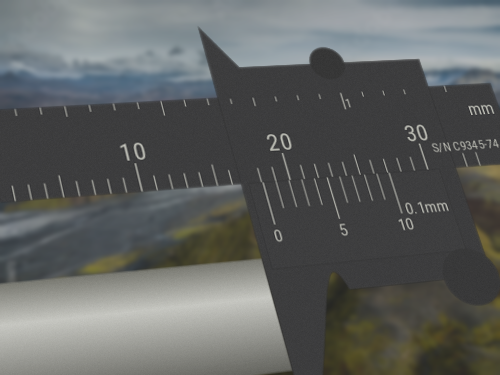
18.1 mm
